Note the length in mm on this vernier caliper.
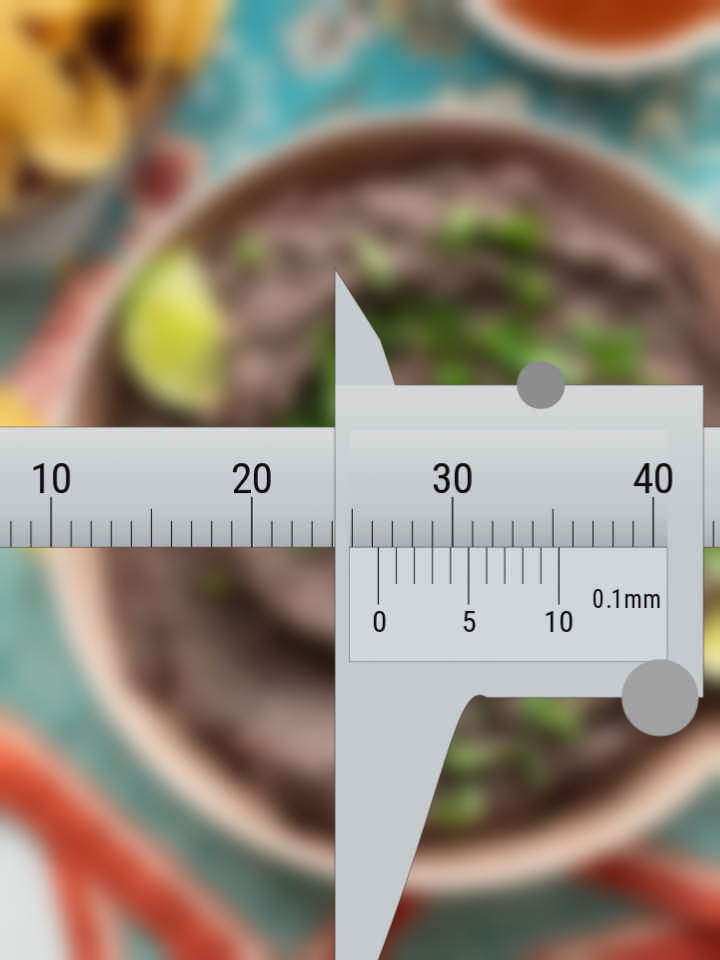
26.3 mm
